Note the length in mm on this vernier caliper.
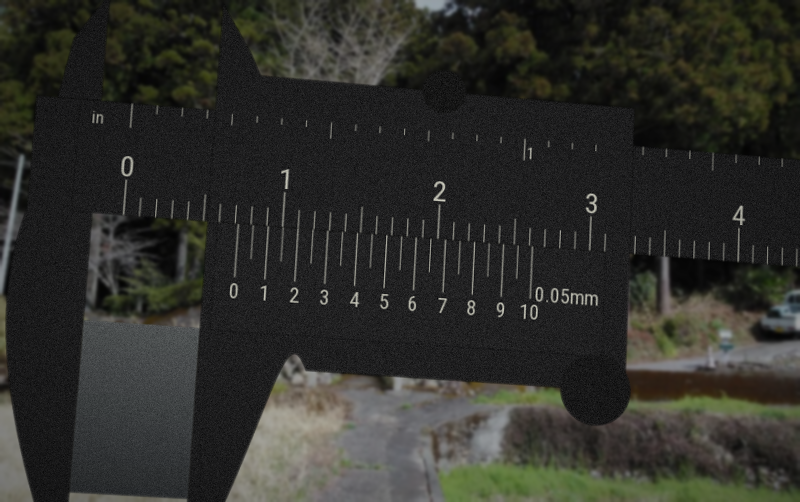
7.2 mm
